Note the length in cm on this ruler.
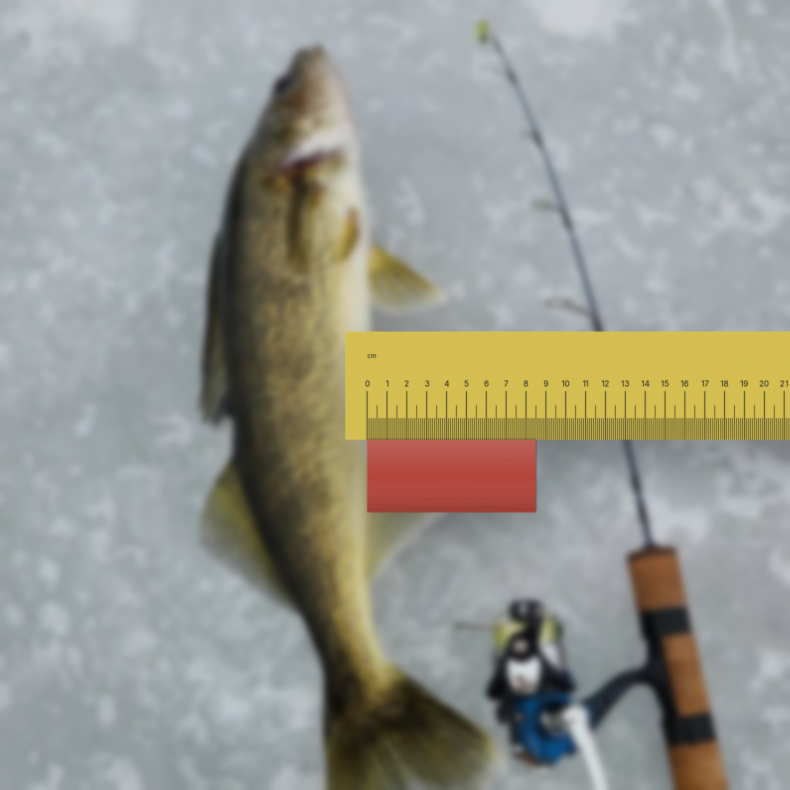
8.5 cm
